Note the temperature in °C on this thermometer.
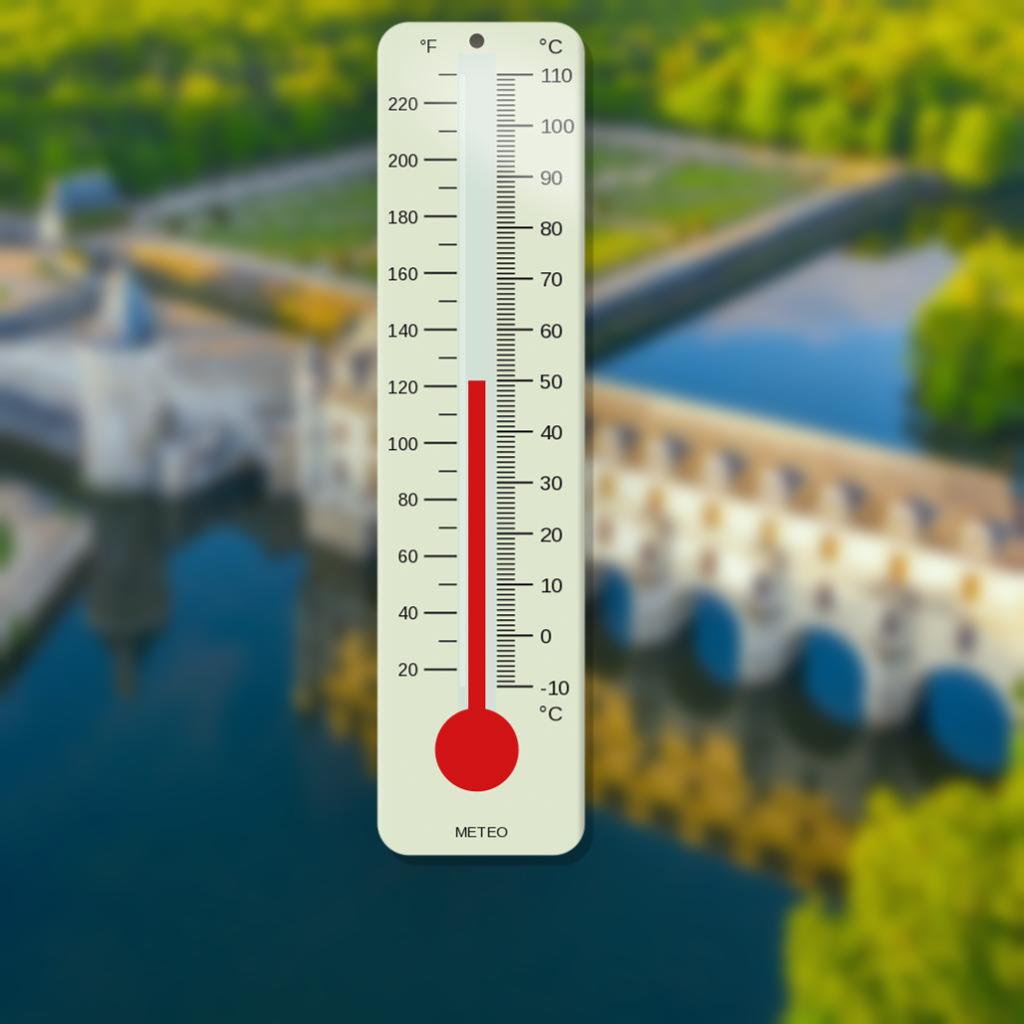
50 °C
